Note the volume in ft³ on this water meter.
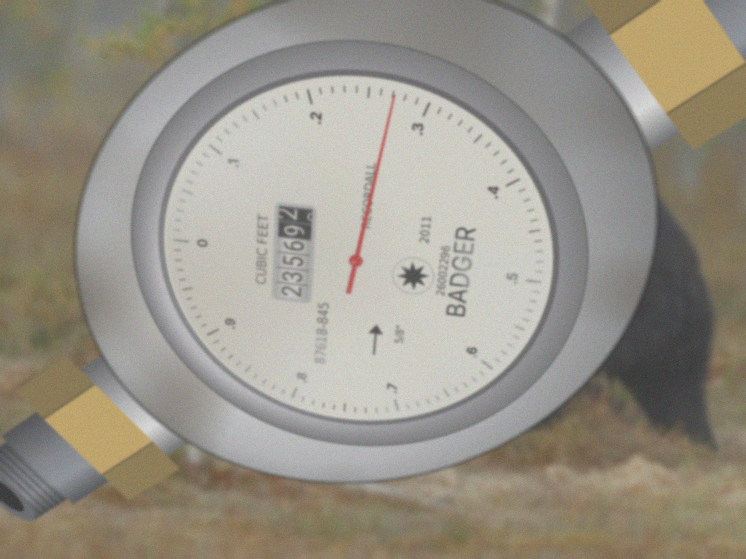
235692.27 ft³
